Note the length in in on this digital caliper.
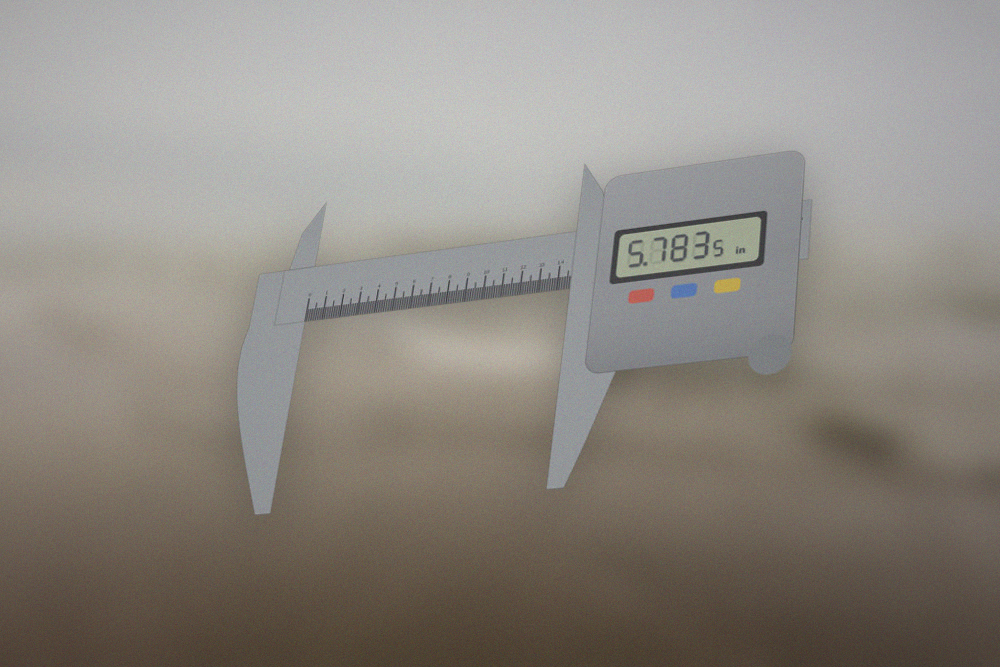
5.7835 in
